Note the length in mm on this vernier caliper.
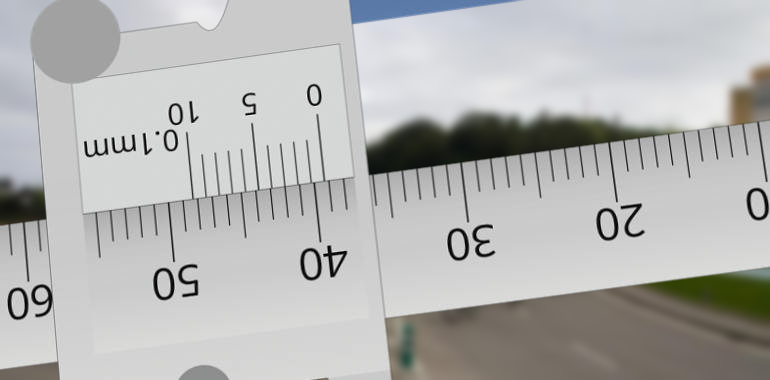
39.3 mm
